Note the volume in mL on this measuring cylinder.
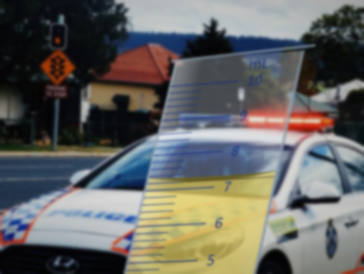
7.2 mL
